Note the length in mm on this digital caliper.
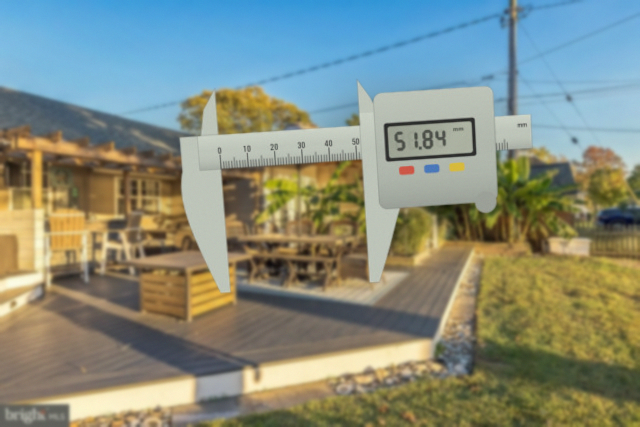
51.84 mm
